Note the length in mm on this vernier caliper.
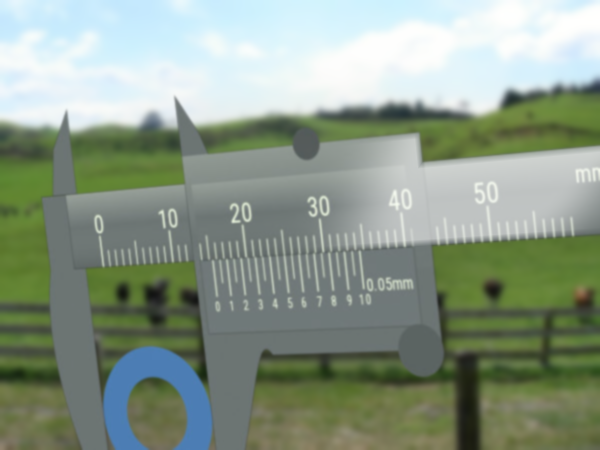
15.5 mm
